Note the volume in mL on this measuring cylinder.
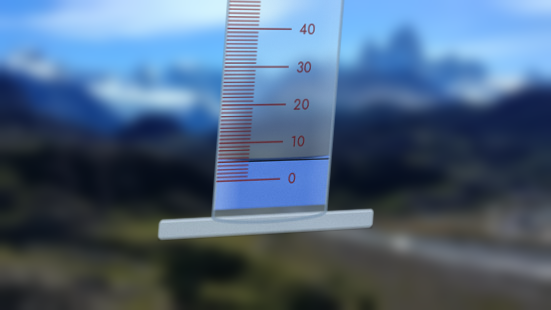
5 mL
